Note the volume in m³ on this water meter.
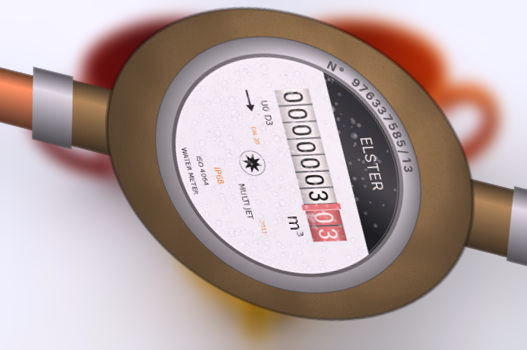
3.03 m³
